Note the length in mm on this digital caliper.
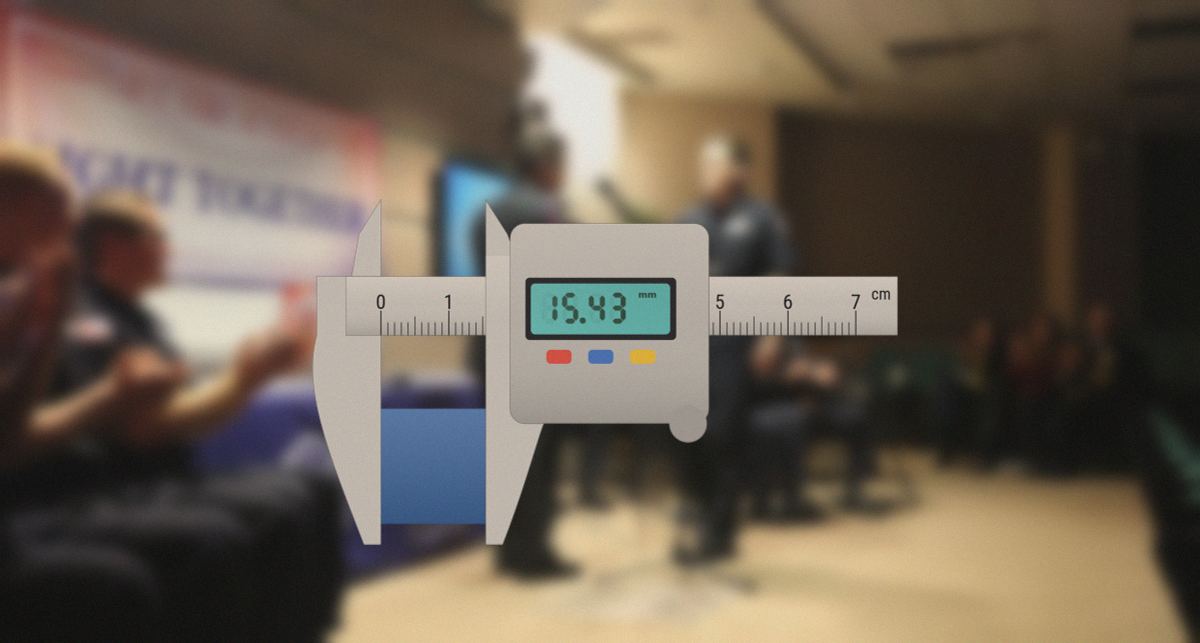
15.43 mm
